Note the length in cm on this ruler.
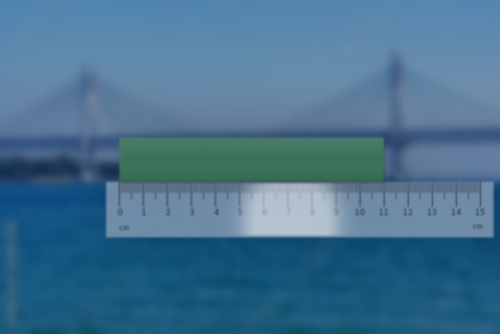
11 cm
